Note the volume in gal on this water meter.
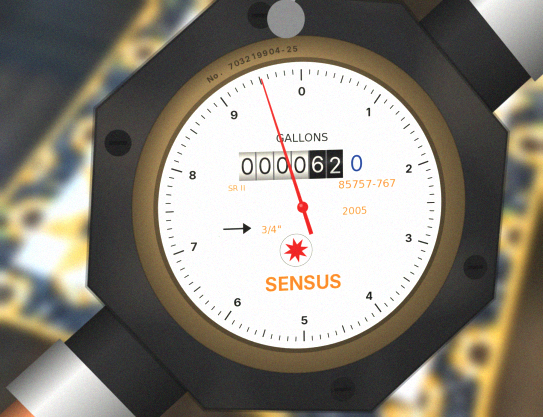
619.5 gal
